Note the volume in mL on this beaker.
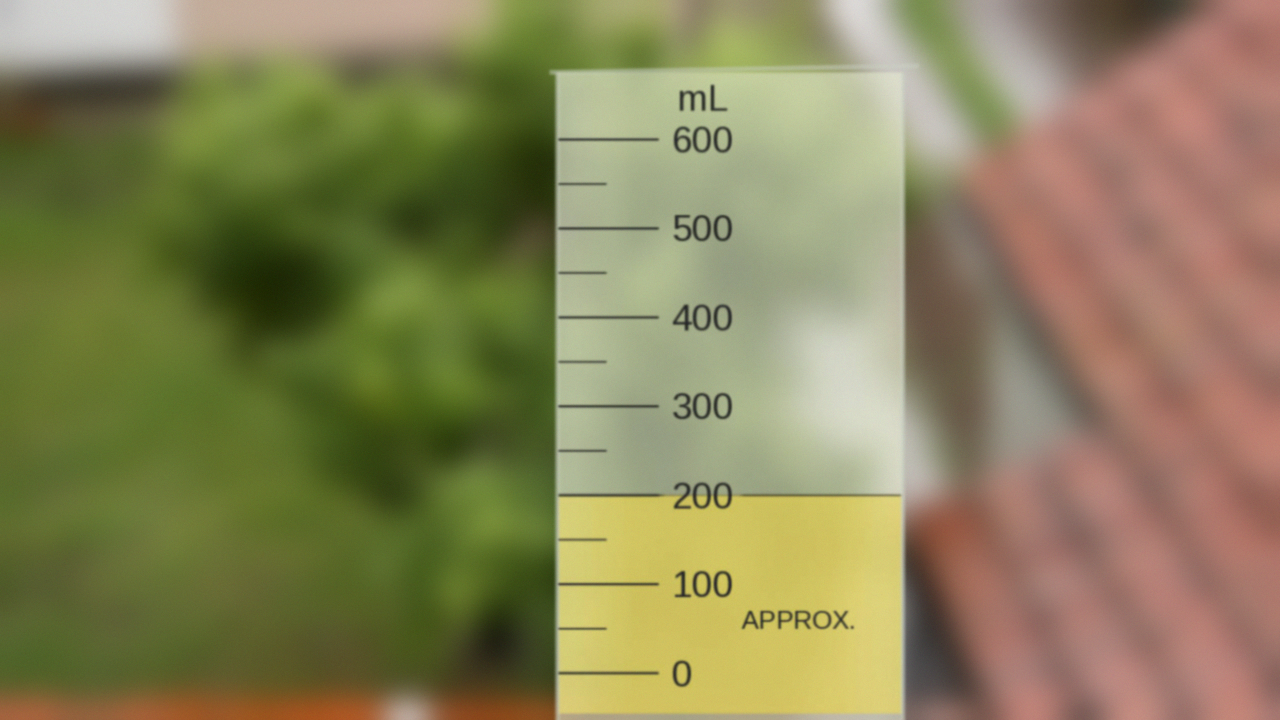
200 mL
